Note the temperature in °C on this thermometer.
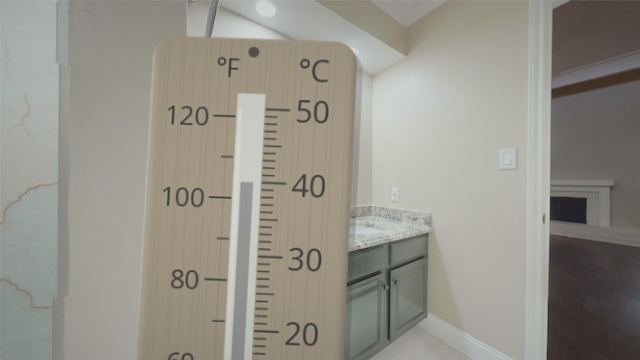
40 °C
